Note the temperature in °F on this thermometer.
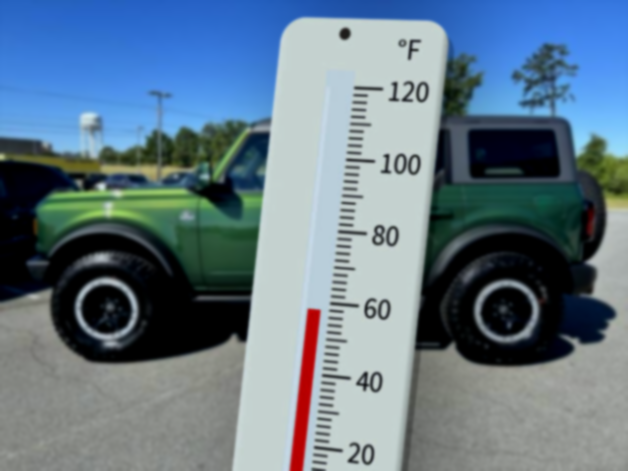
58 °F
